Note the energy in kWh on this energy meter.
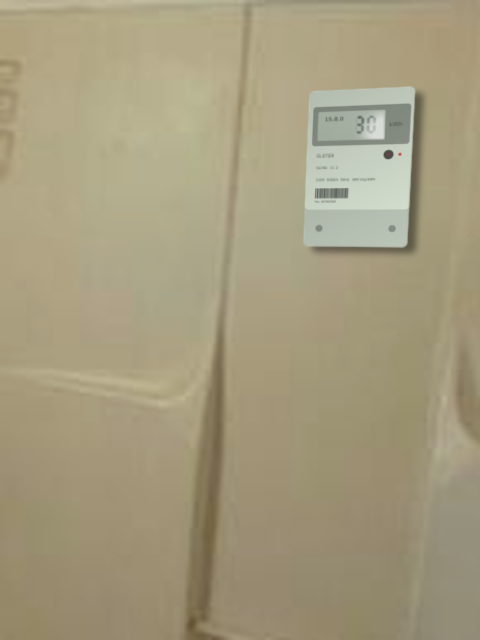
30 kWh
